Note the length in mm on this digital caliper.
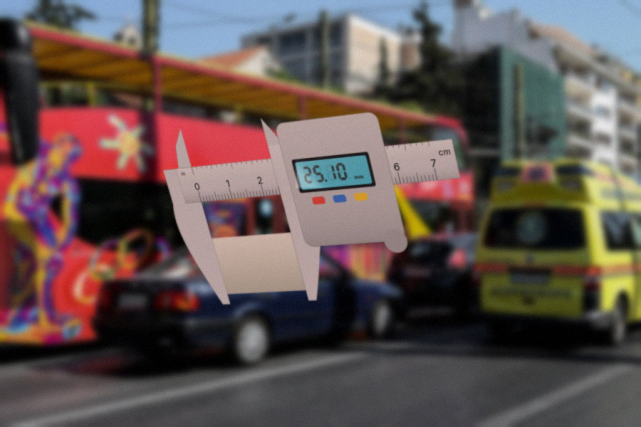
25.10 mm
